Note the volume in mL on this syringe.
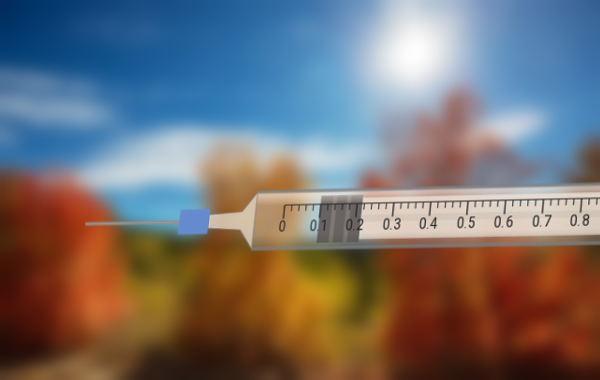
0.1 mL
